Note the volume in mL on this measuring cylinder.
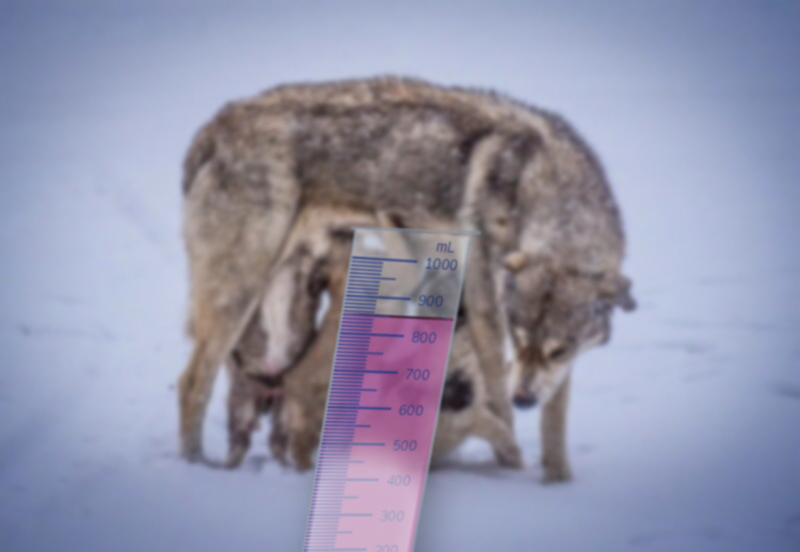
850 mL
